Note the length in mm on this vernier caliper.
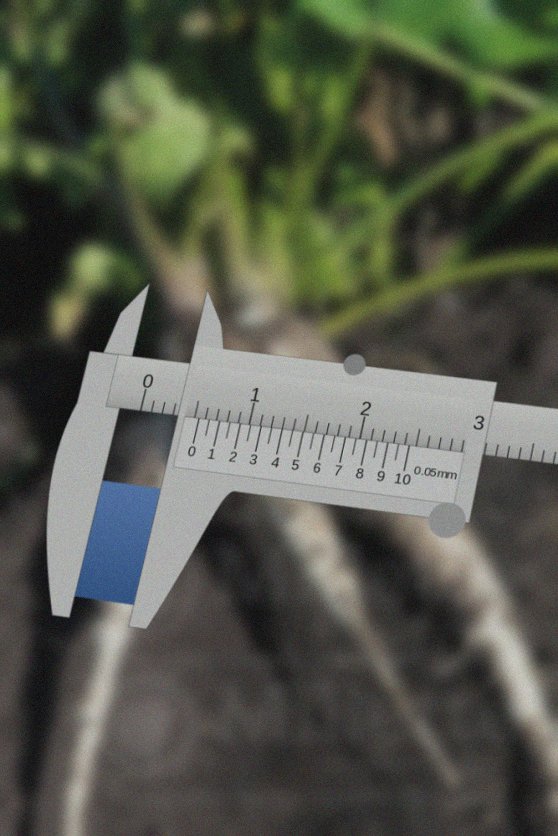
5.4 mm
